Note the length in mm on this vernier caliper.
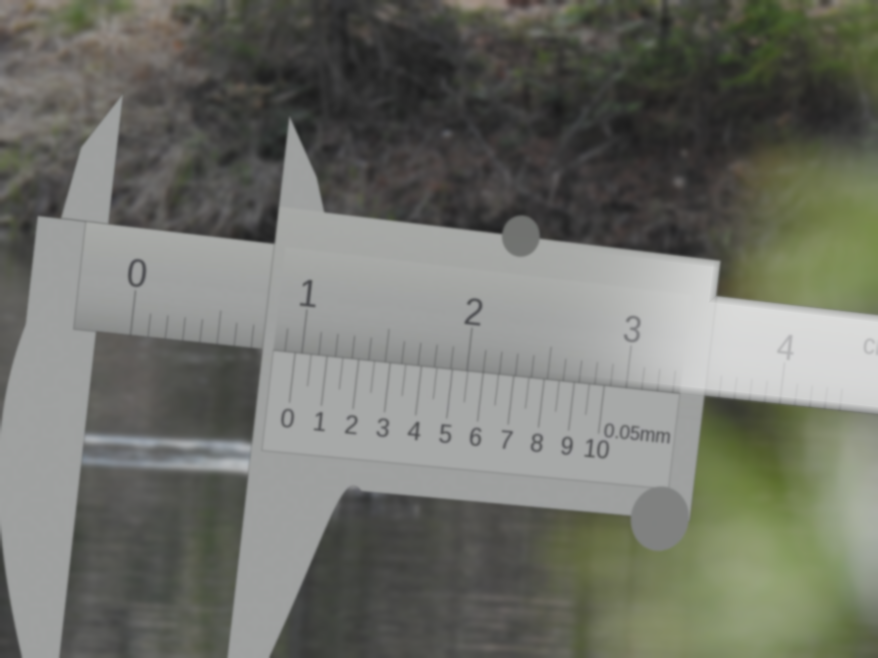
9.6 mm
